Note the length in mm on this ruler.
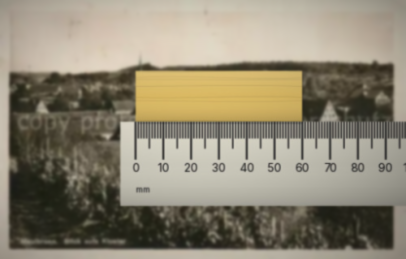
60 mm
